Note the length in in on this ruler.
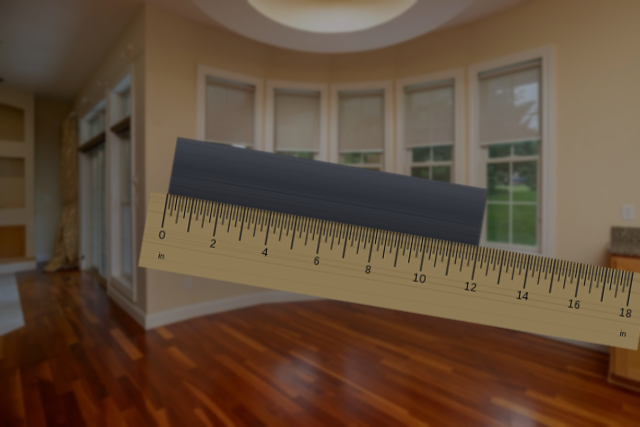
12 in
